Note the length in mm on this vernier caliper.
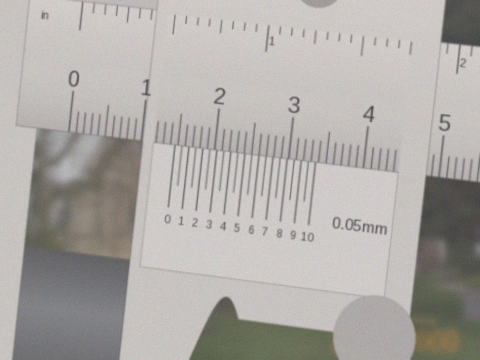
14.6 mm
